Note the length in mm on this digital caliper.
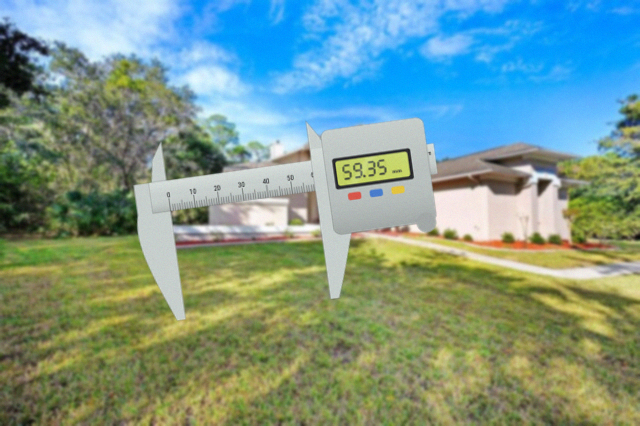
59.35 mm
